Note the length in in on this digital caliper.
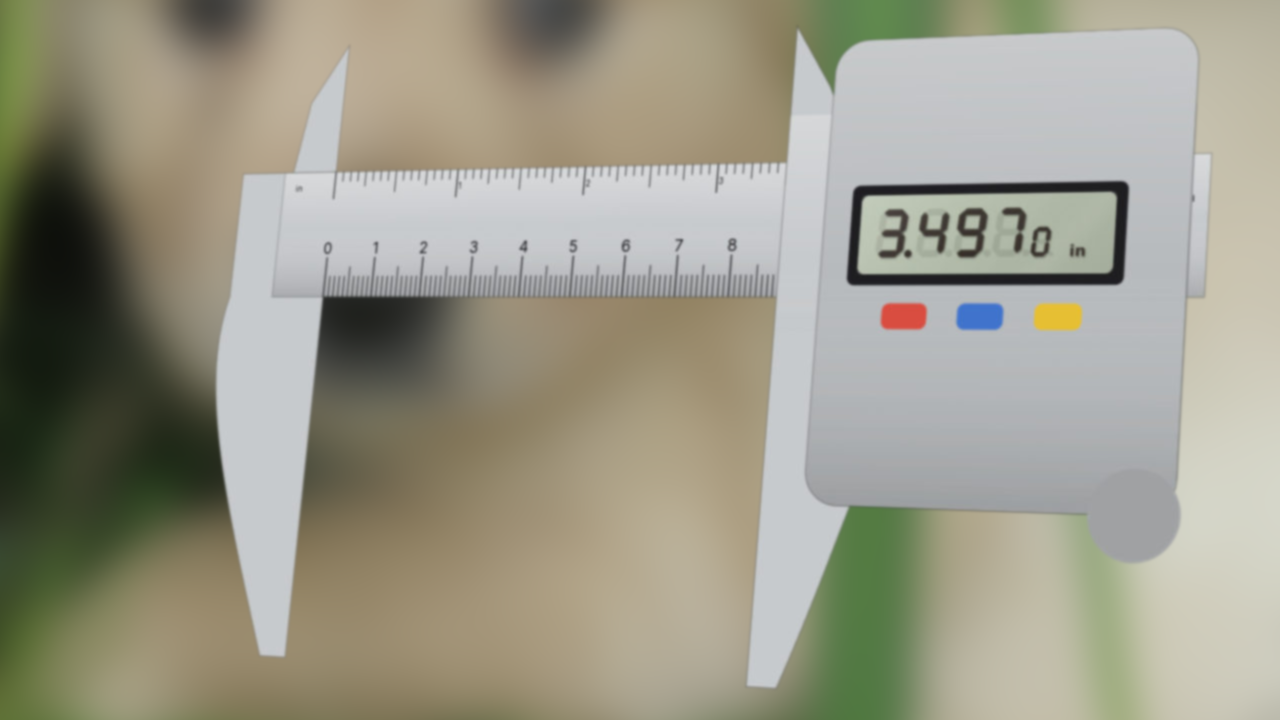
3.4970 in
